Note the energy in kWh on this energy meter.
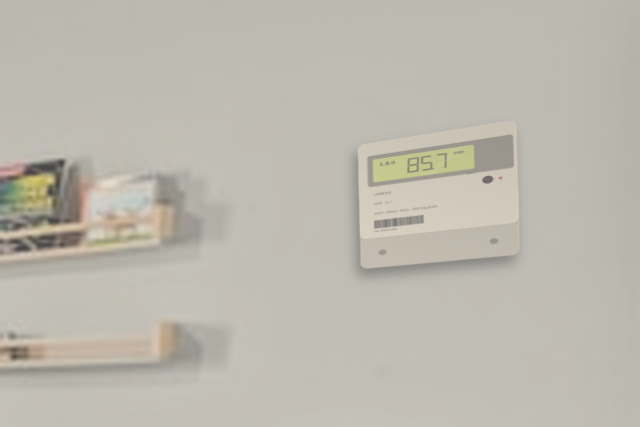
85.7 kWh
